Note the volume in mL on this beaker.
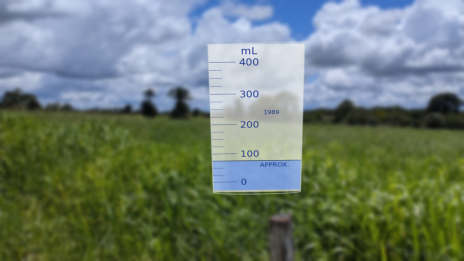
75 mL
